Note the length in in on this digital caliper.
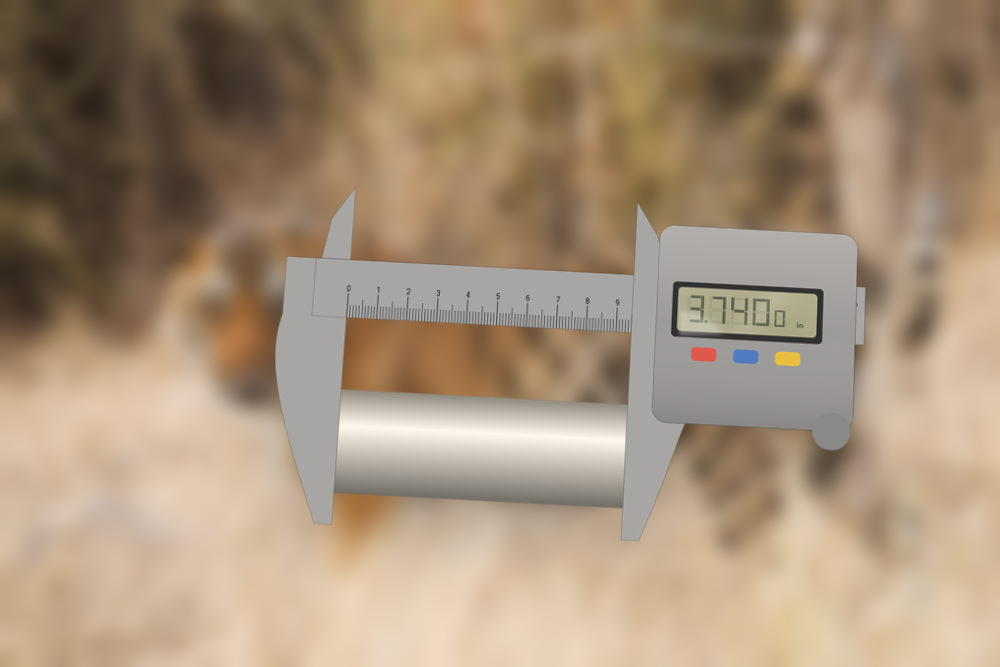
3.7400 in
